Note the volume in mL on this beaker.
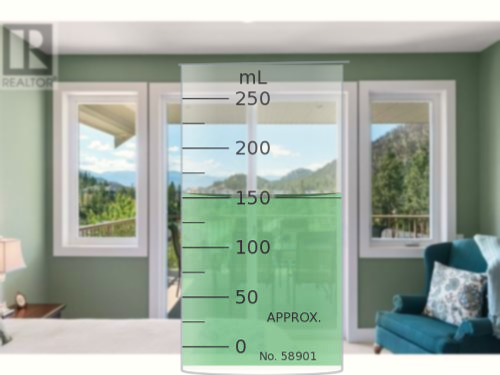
150 mL
